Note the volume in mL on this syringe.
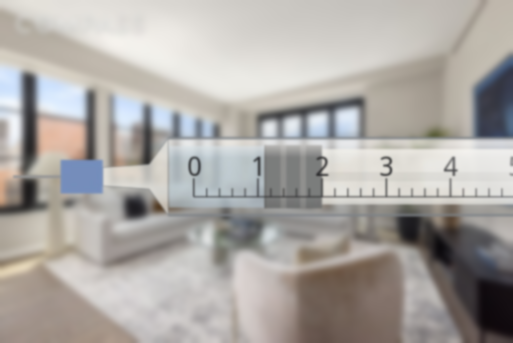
1.1 mL
